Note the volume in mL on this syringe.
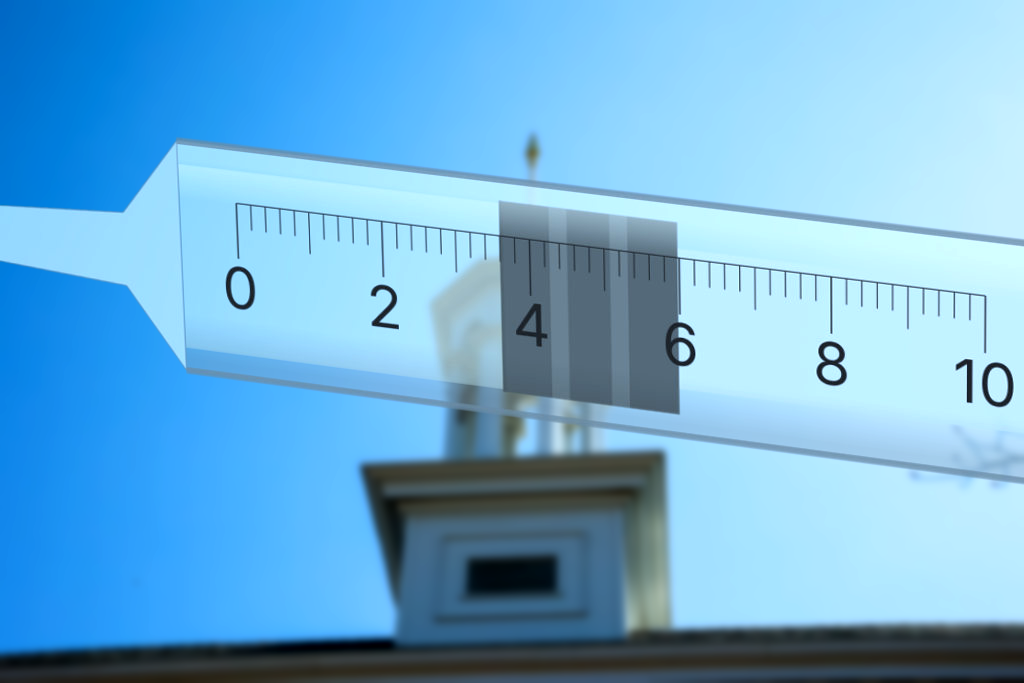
3.6 mL
